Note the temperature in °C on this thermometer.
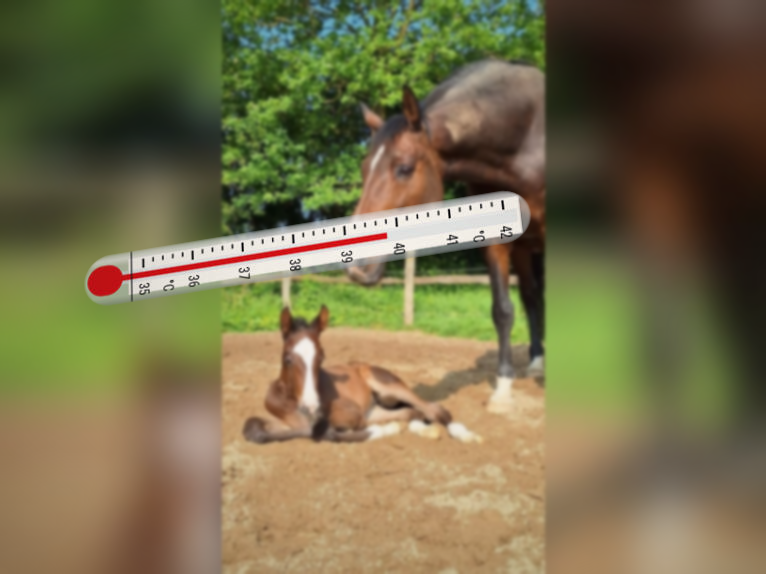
39.8 °C
